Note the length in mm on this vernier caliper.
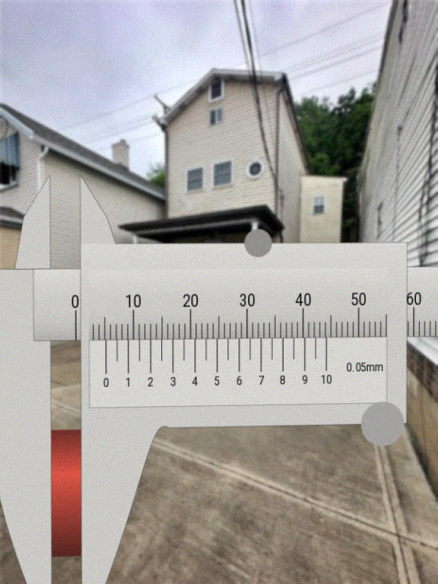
5.2 mm
